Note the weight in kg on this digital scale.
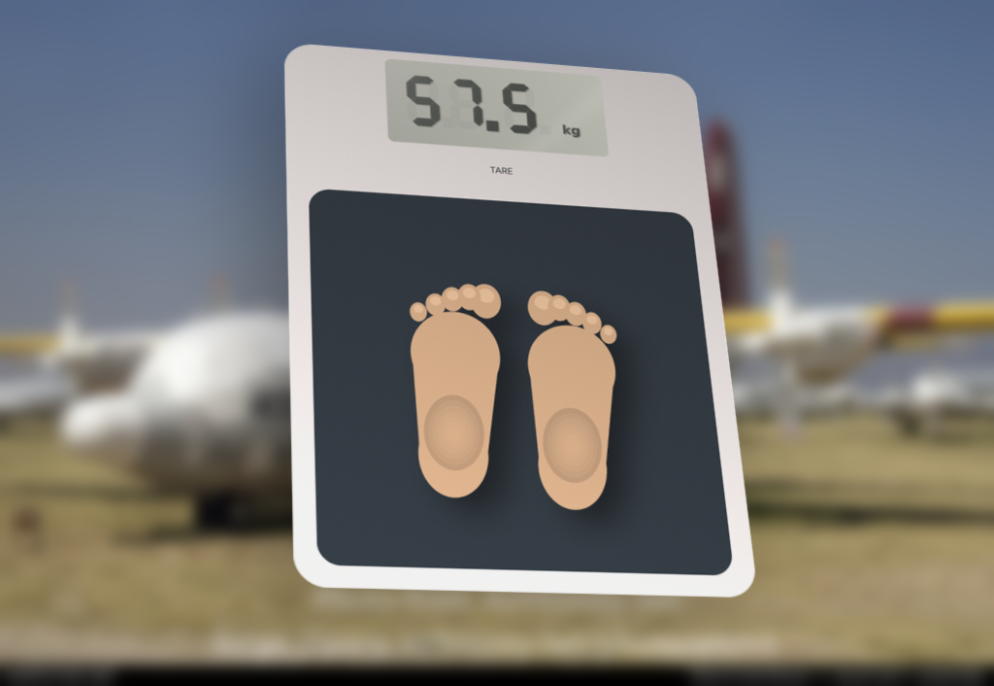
57.5 kg
